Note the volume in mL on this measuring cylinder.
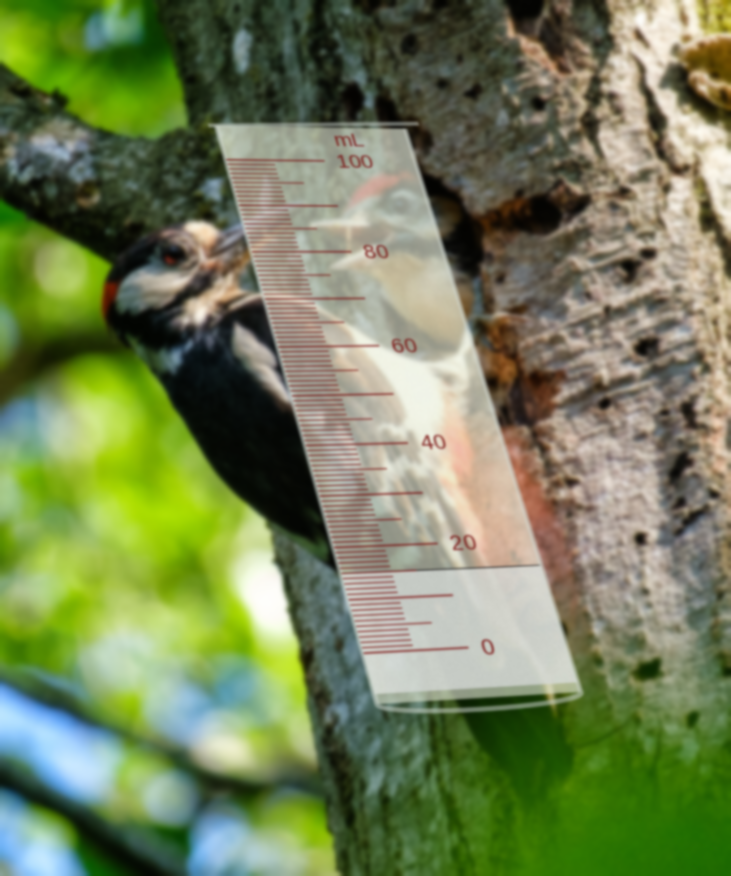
15 mL
